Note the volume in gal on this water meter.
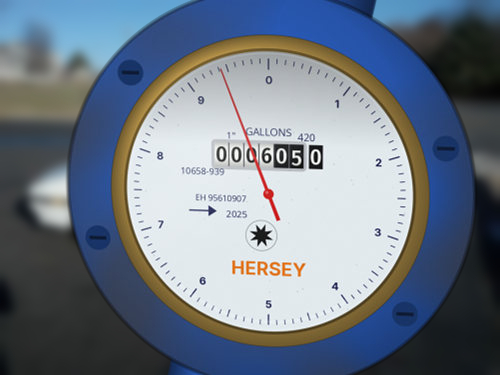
6049.4 gal
